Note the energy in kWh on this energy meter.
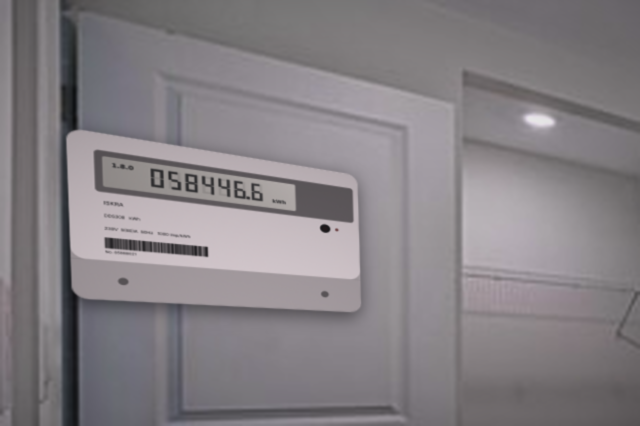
58446.6 kWh
